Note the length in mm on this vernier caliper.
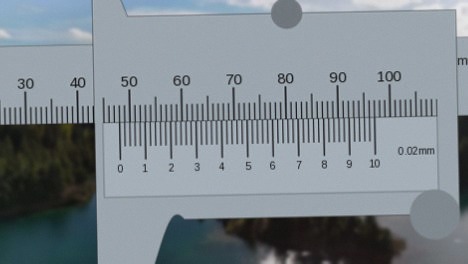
48.0 mm
